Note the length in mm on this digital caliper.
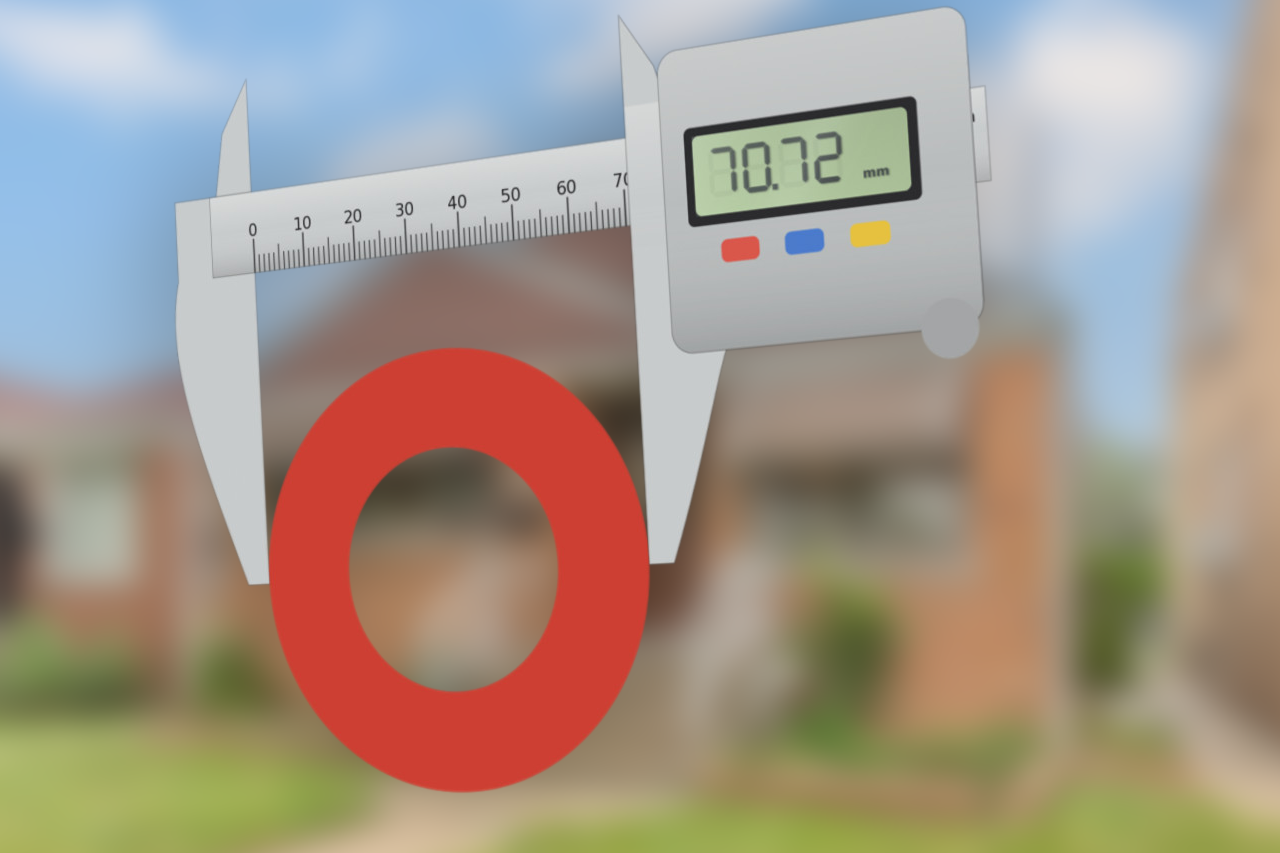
70.72 mm
